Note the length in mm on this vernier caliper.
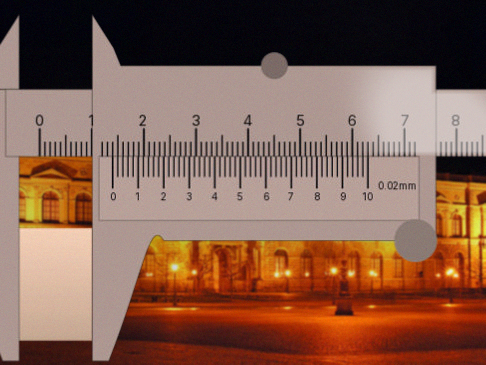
14.0 mm
